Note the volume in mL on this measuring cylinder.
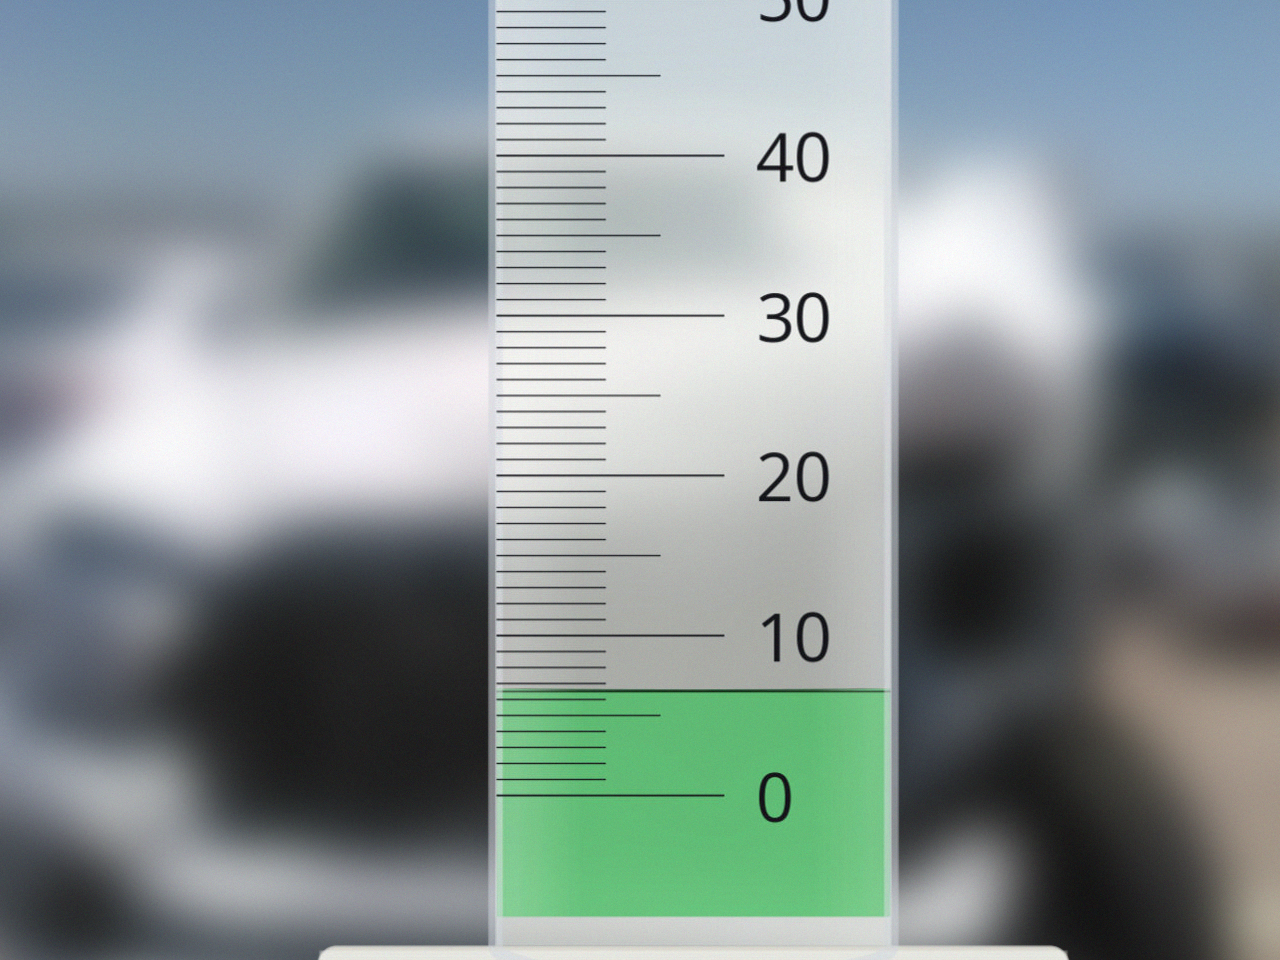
6.5 mL
